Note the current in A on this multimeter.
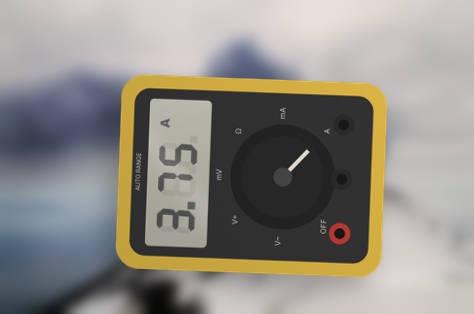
3.75 A
